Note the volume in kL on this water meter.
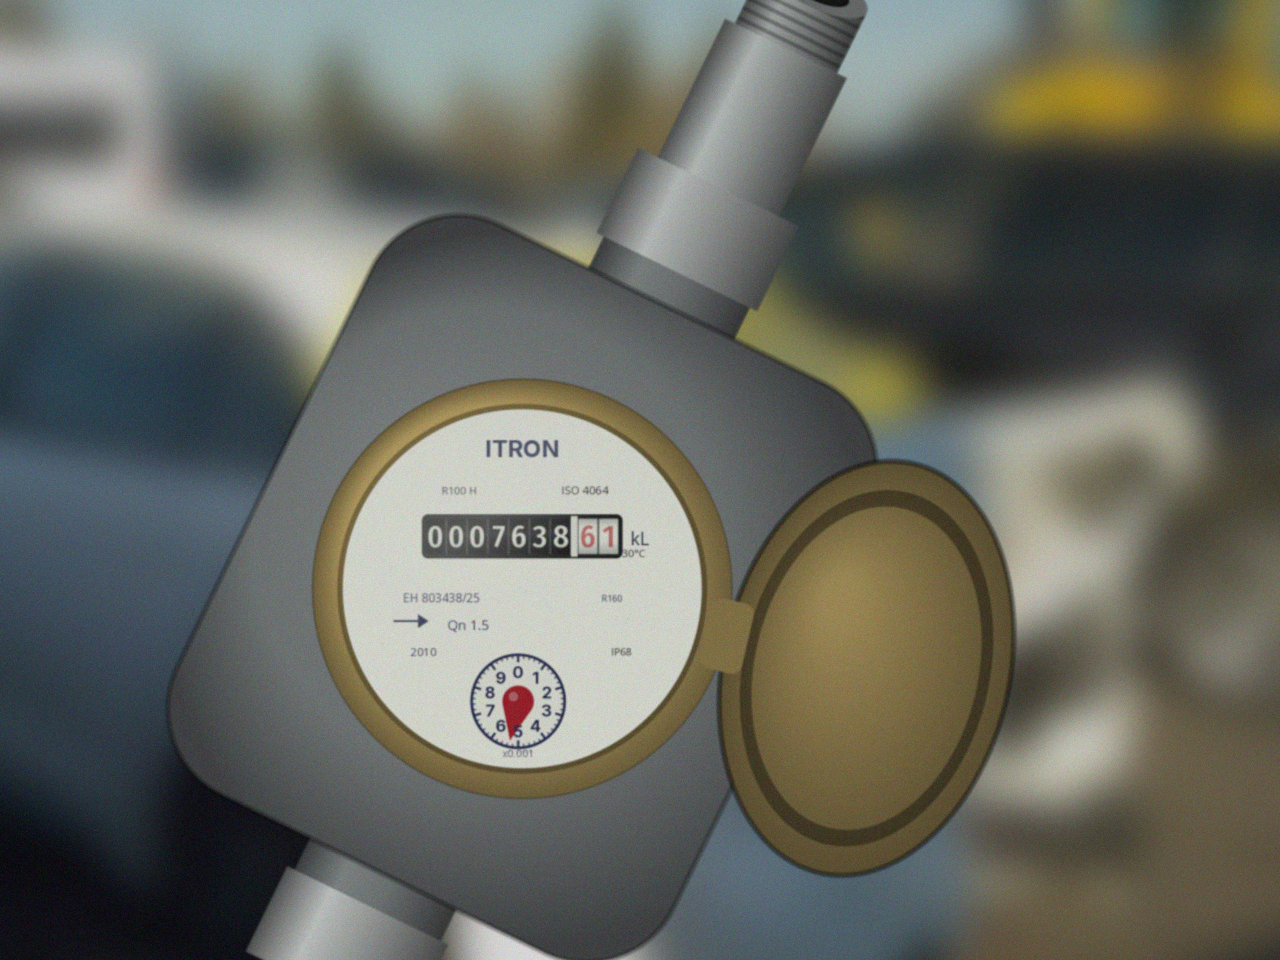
7638.615 kL
